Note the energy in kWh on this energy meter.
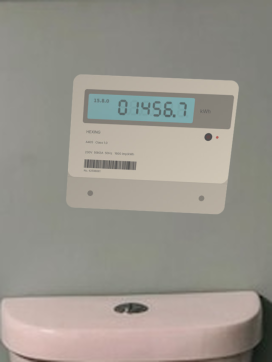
1456.7 kWh
